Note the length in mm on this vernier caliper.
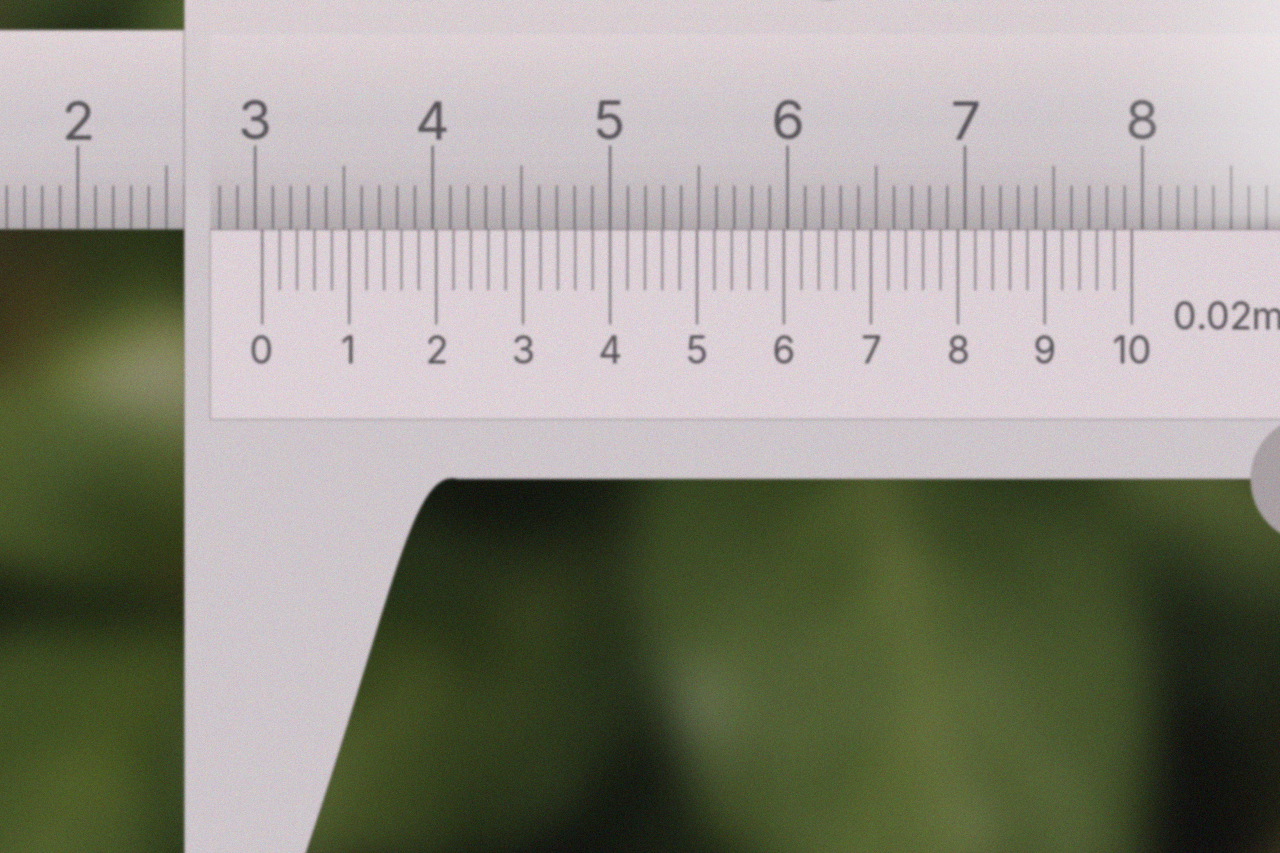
30.4 mm
